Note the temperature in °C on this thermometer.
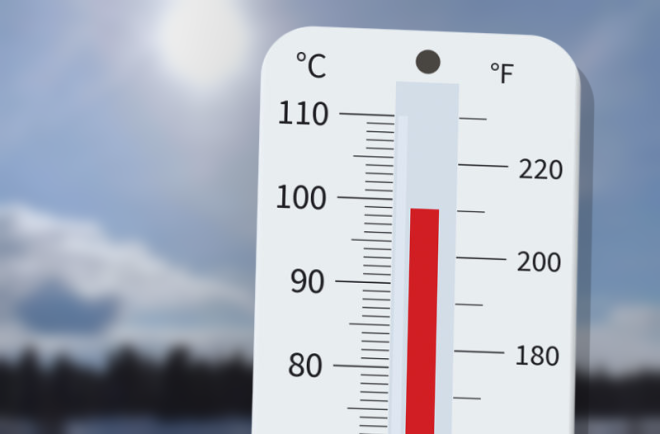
99 °C
